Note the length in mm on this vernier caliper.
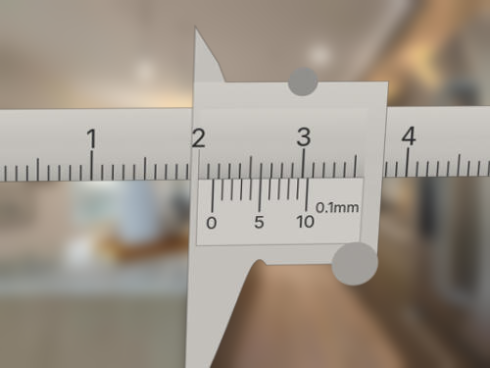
21.5 mm
